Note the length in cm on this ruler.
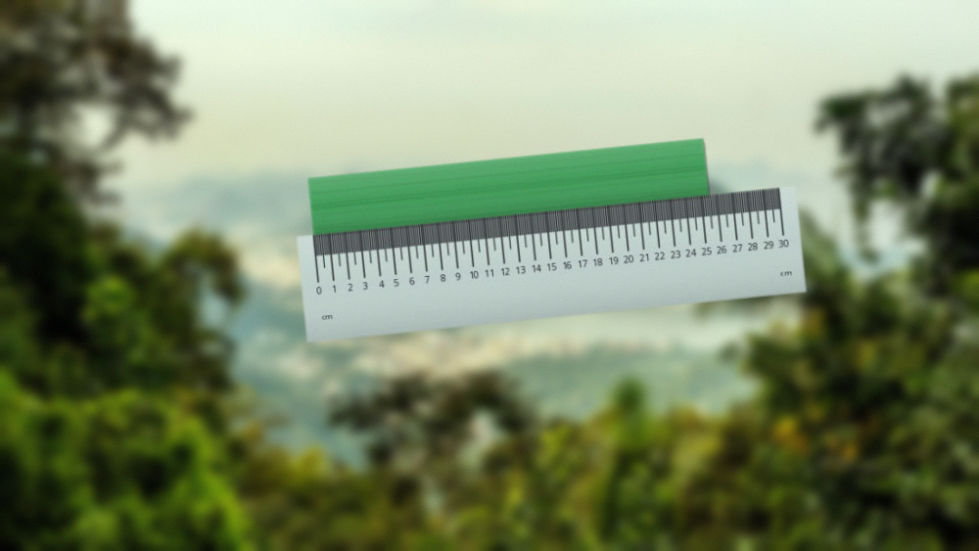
25.5 cm
